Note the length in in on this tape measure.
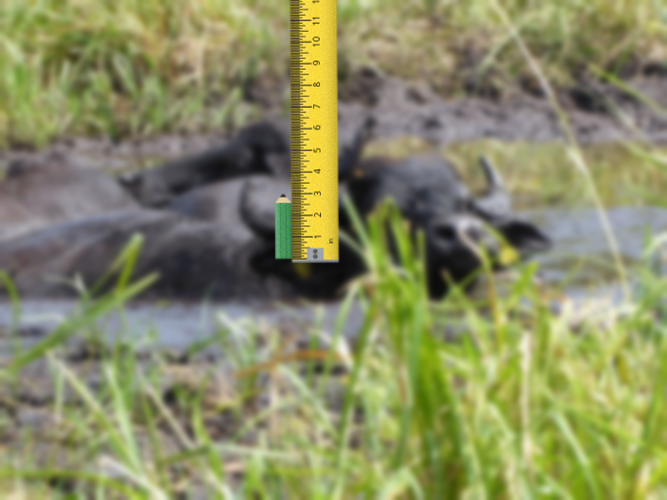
3 in
